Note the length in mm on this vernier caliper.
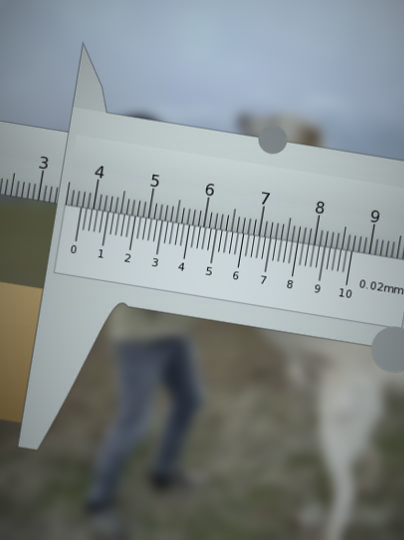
37.8 mm
